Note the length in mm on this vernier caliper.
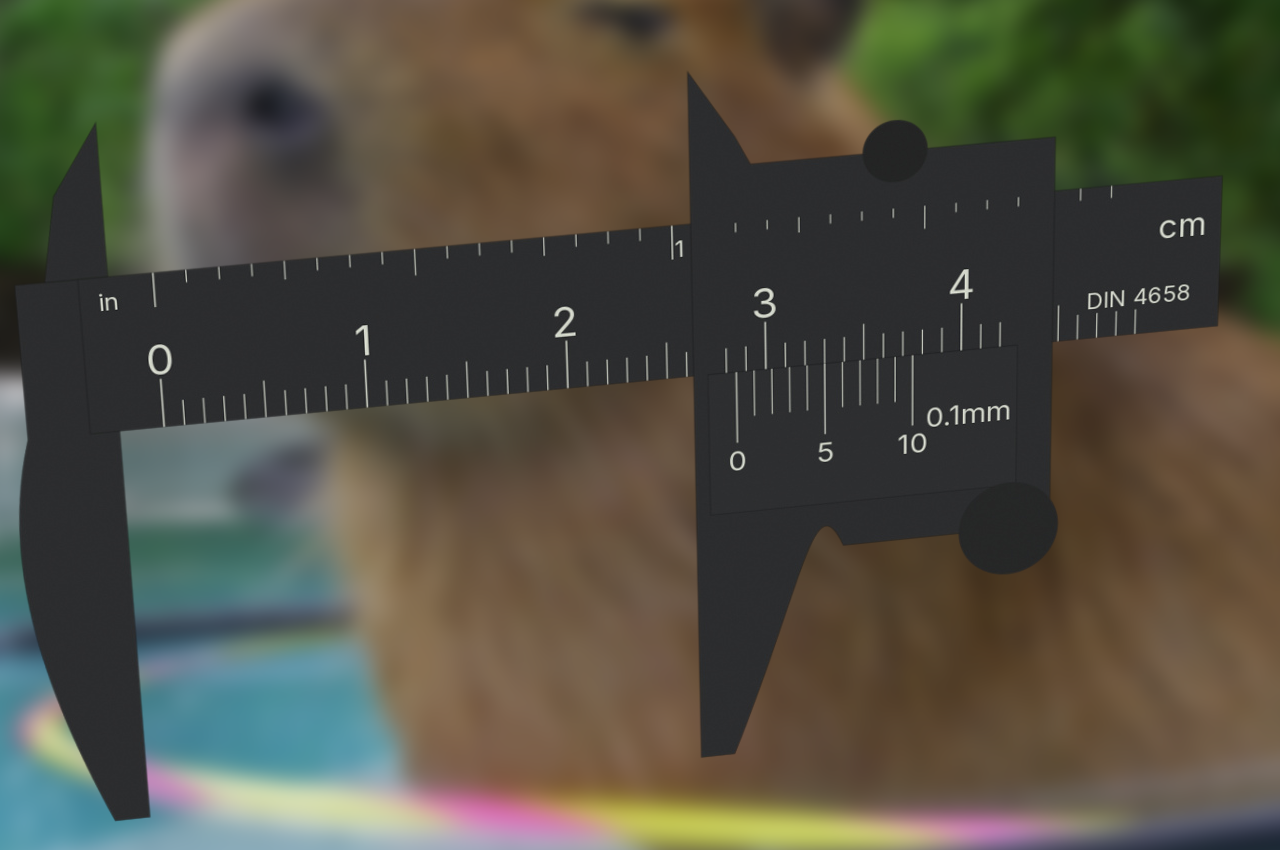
28.5 mm
